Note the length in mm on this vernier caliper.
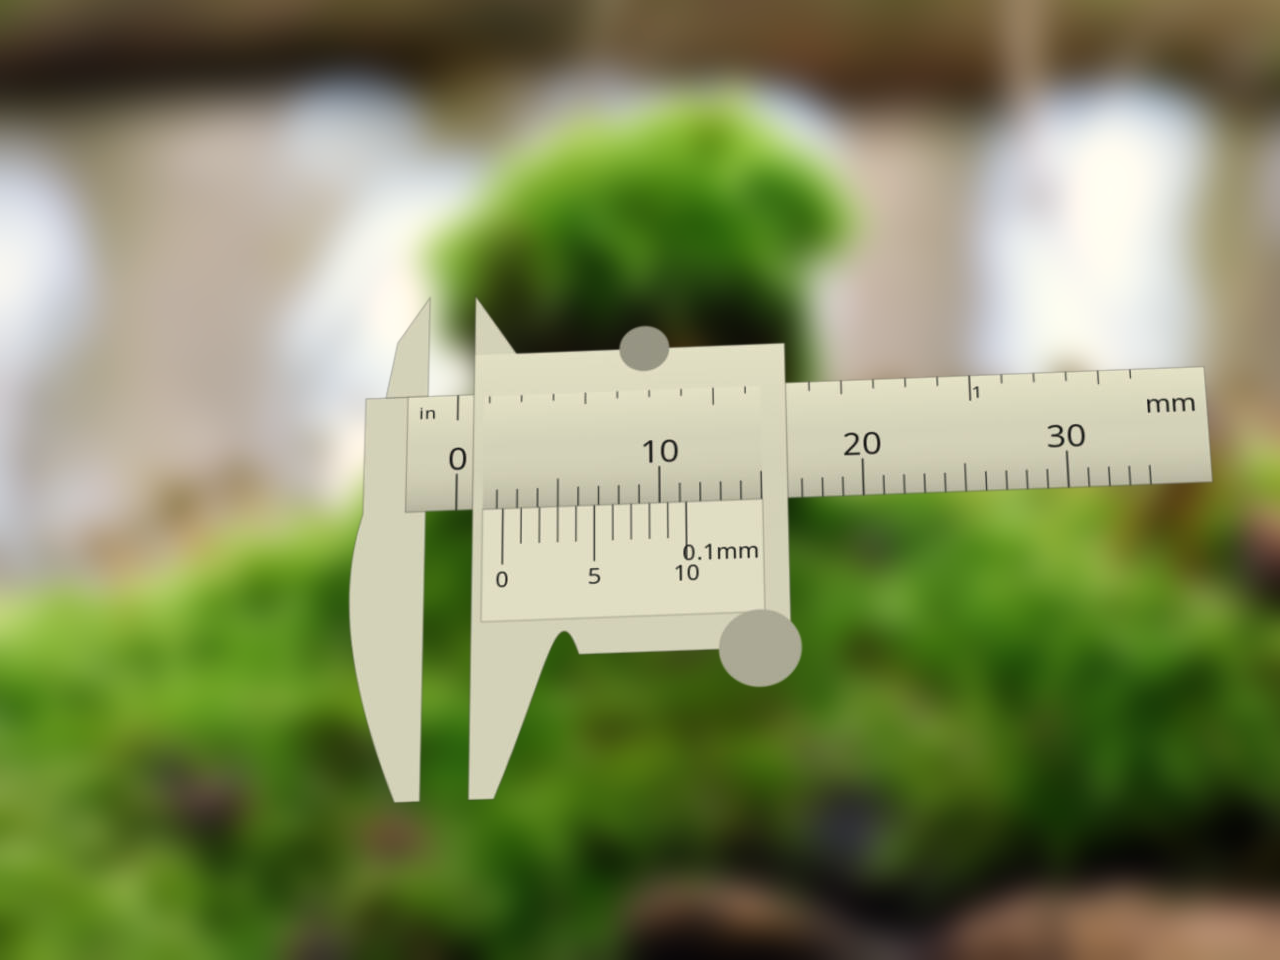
2.3 mm
